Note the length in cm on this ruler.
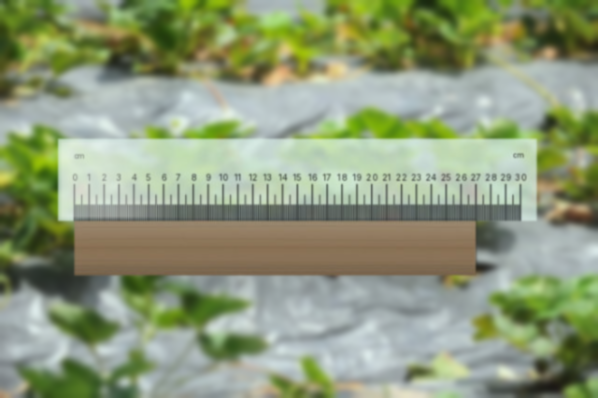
27 cm
